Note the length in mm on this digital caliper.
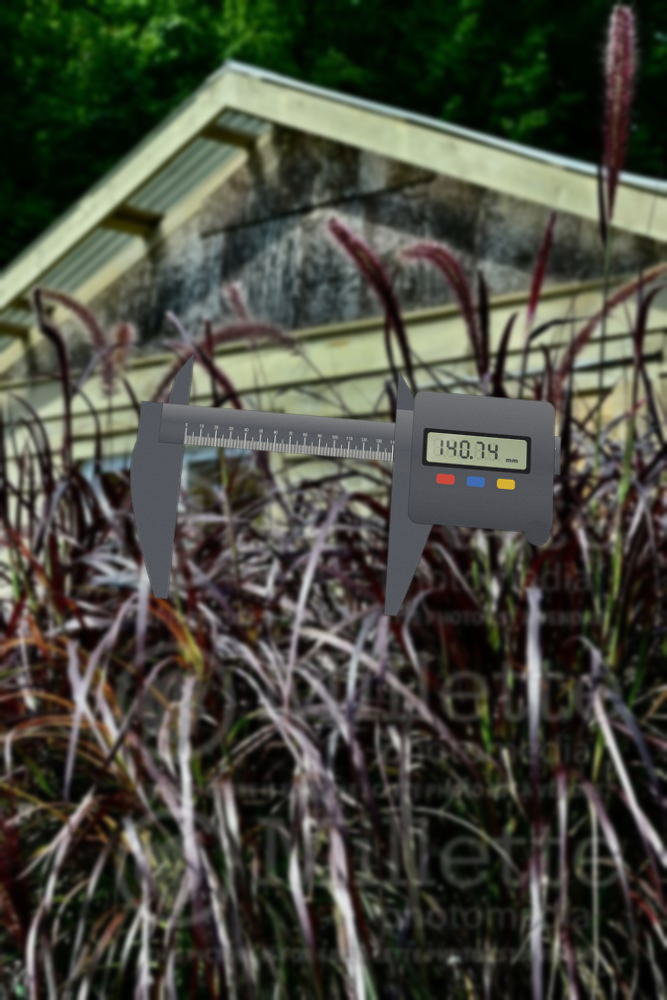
140.74 mm
